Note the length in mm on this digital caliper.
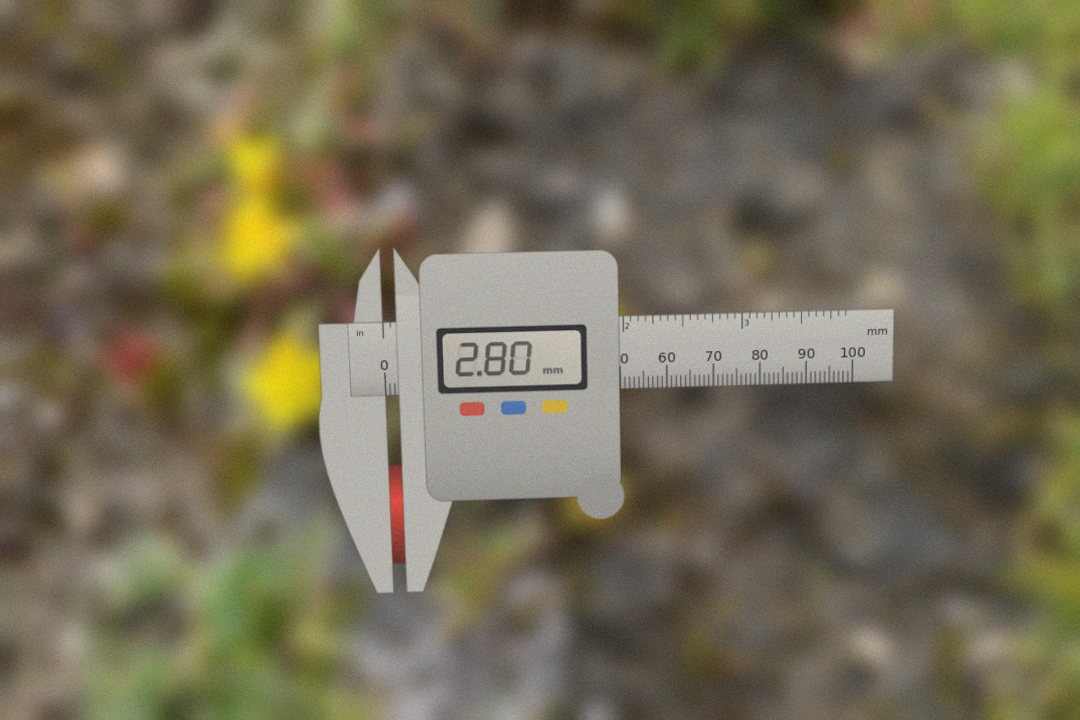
2.80 mm
